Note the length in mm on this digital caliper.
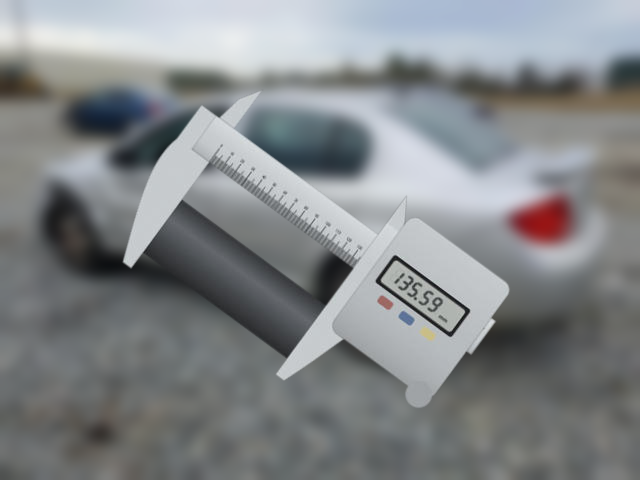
135.59 mm
